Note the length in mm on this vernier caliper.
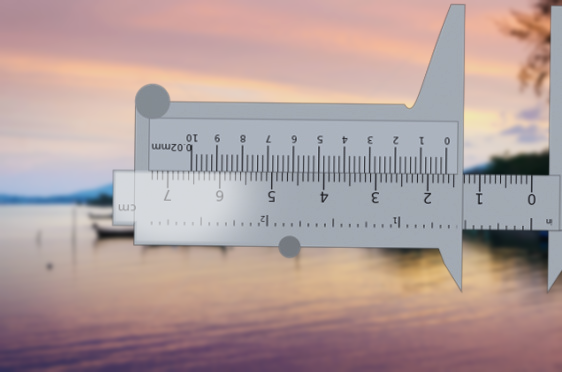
16.5 mm
